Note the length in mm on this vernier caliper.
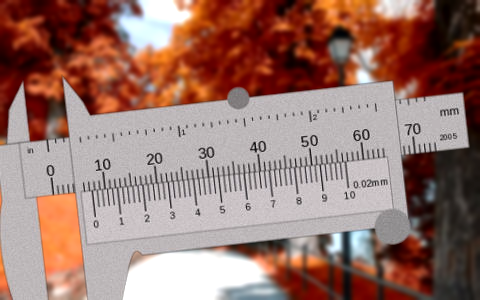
7.5 mm
